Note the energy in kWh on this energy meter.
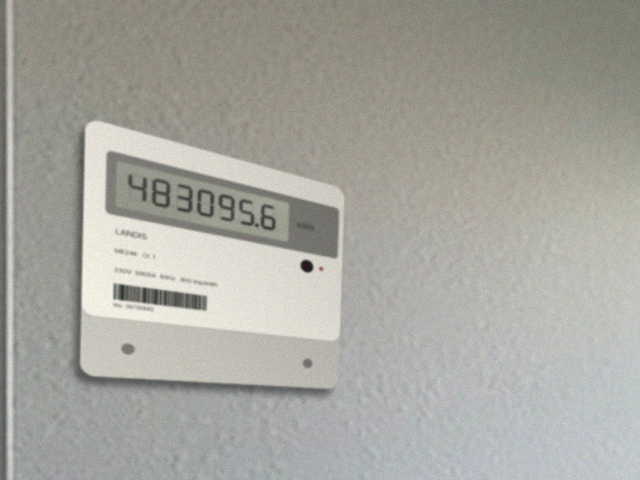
483095.6 kWh
